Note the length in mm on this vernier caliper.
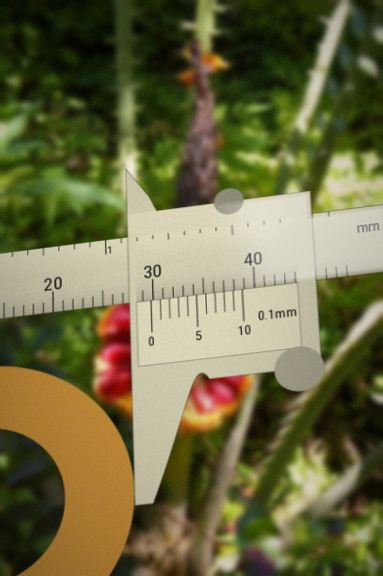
29.8 mm
